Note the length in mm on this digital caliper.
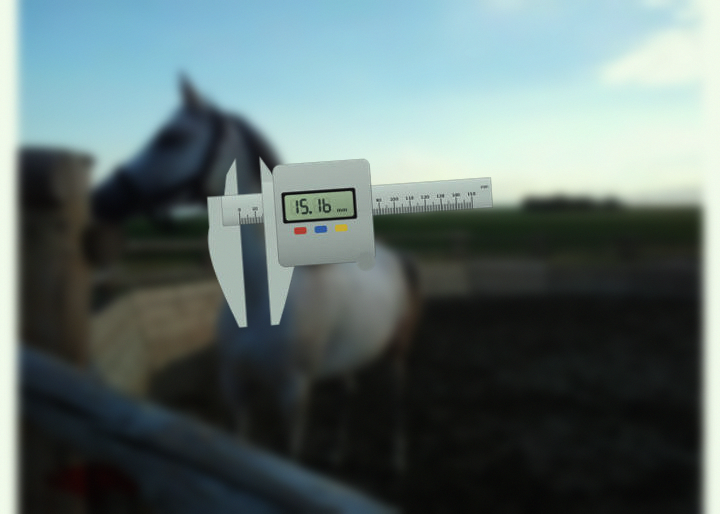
15.16 mm
